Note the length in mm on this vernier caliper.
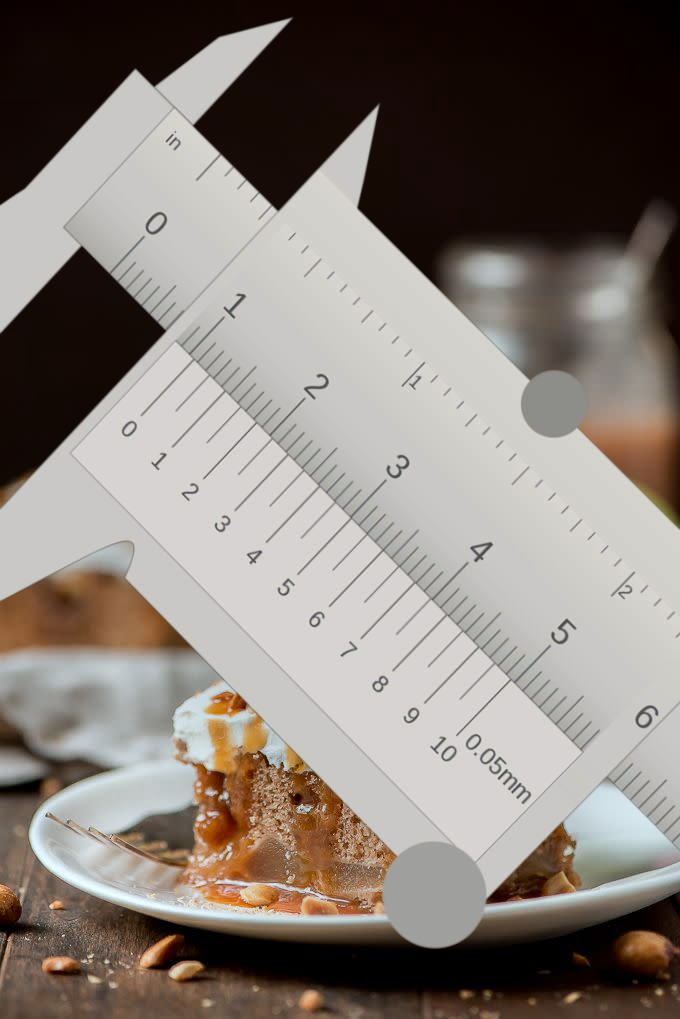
10.6 mm
